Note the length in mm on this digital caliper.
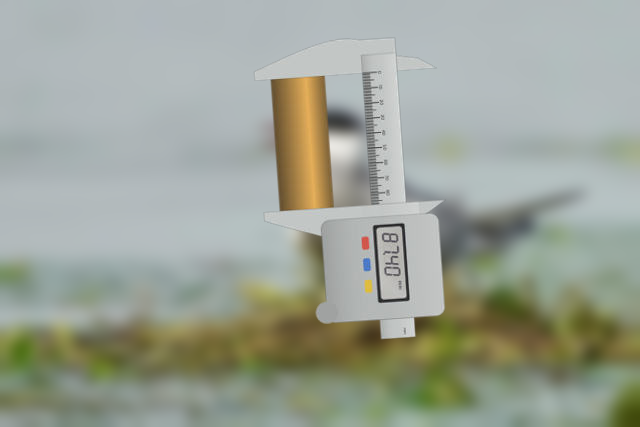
87.40 mm
